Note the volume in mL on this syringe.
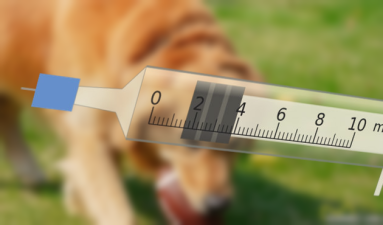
1.6 mL
